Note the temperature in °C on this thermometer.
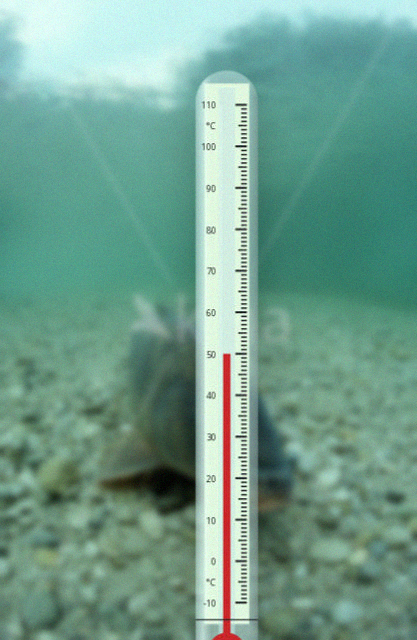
50 °C
